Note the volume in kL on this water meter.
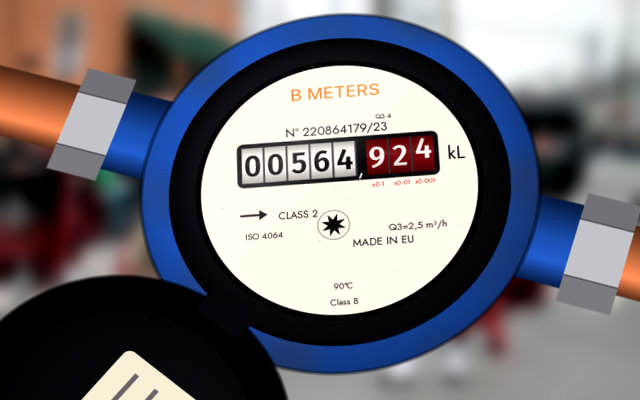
564.924 kL
